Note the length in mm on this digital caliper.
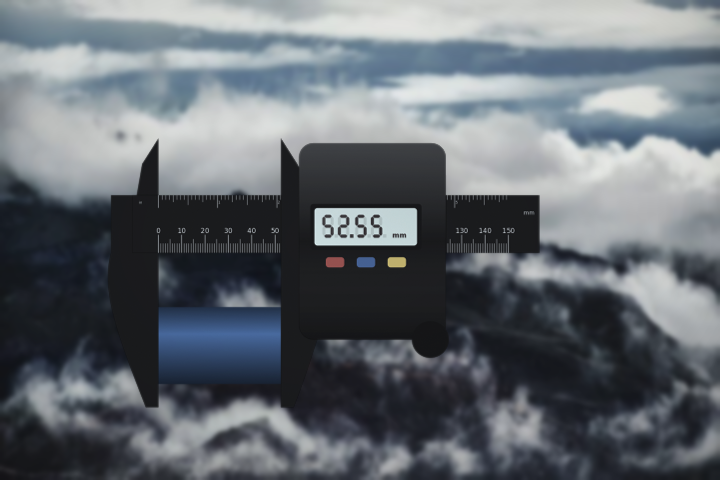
52.55 mm
